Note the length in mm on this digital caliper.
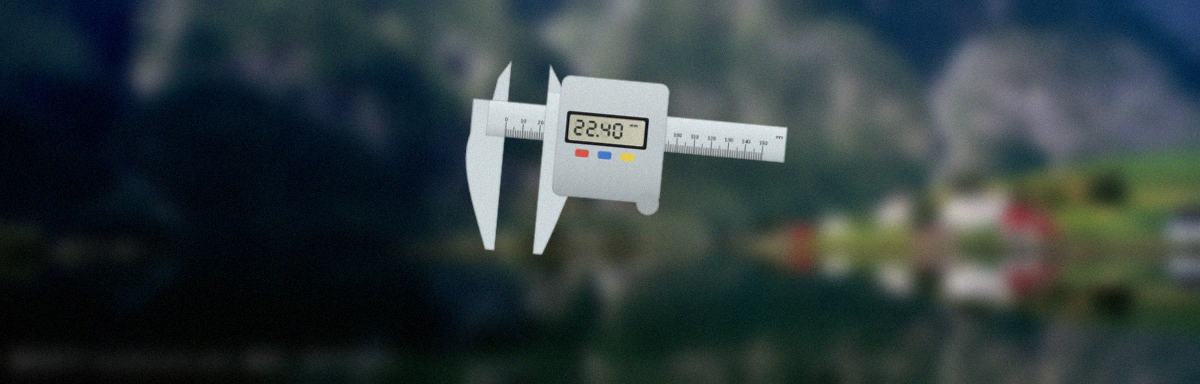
22.40 mm
